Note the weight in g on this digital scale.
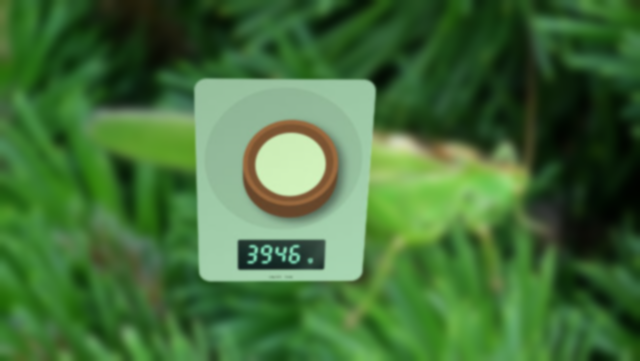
3946 g
